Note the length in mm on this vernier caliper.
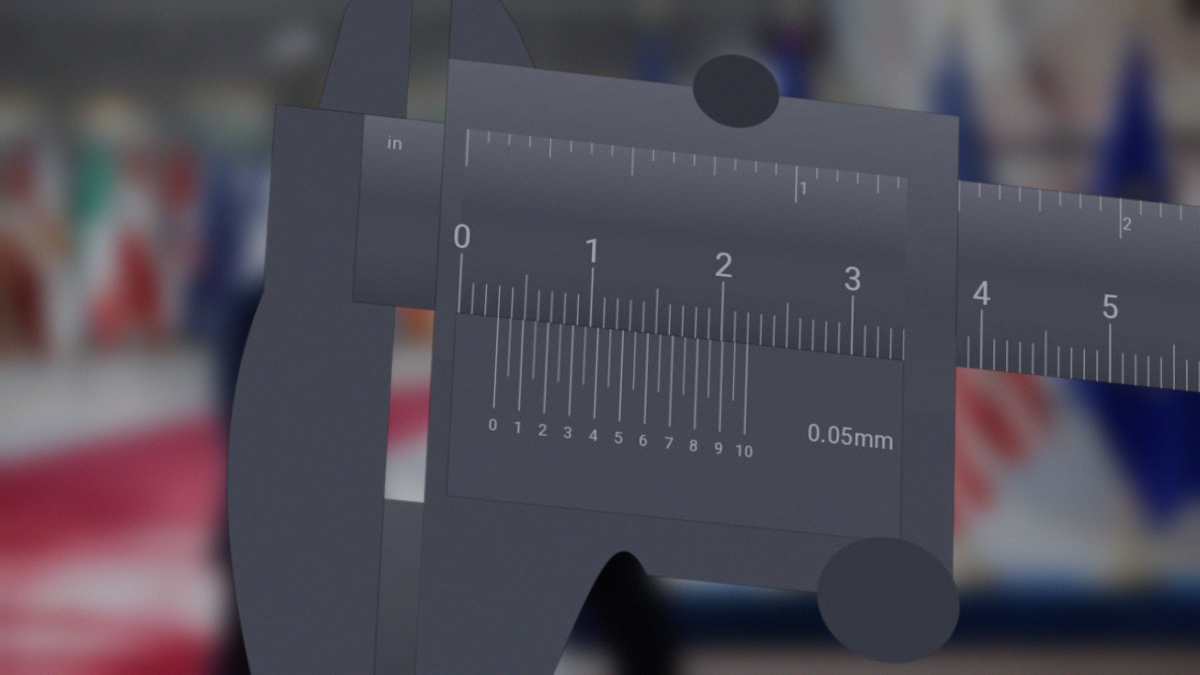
3.0 mm
